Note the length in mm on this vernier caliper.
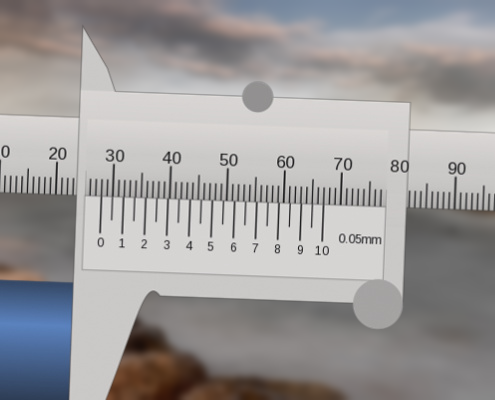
28.0 mm
